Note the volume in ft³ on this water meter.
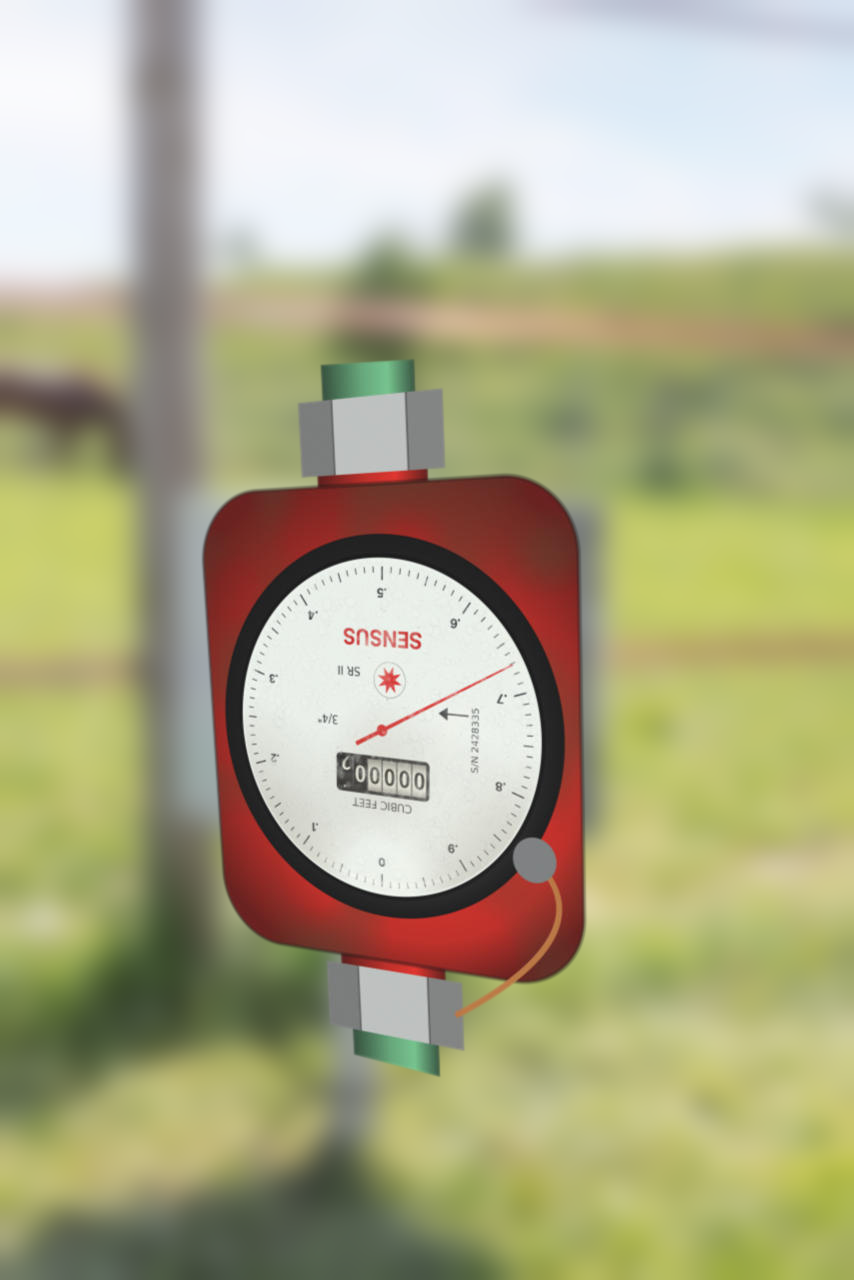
1.67 ft³
